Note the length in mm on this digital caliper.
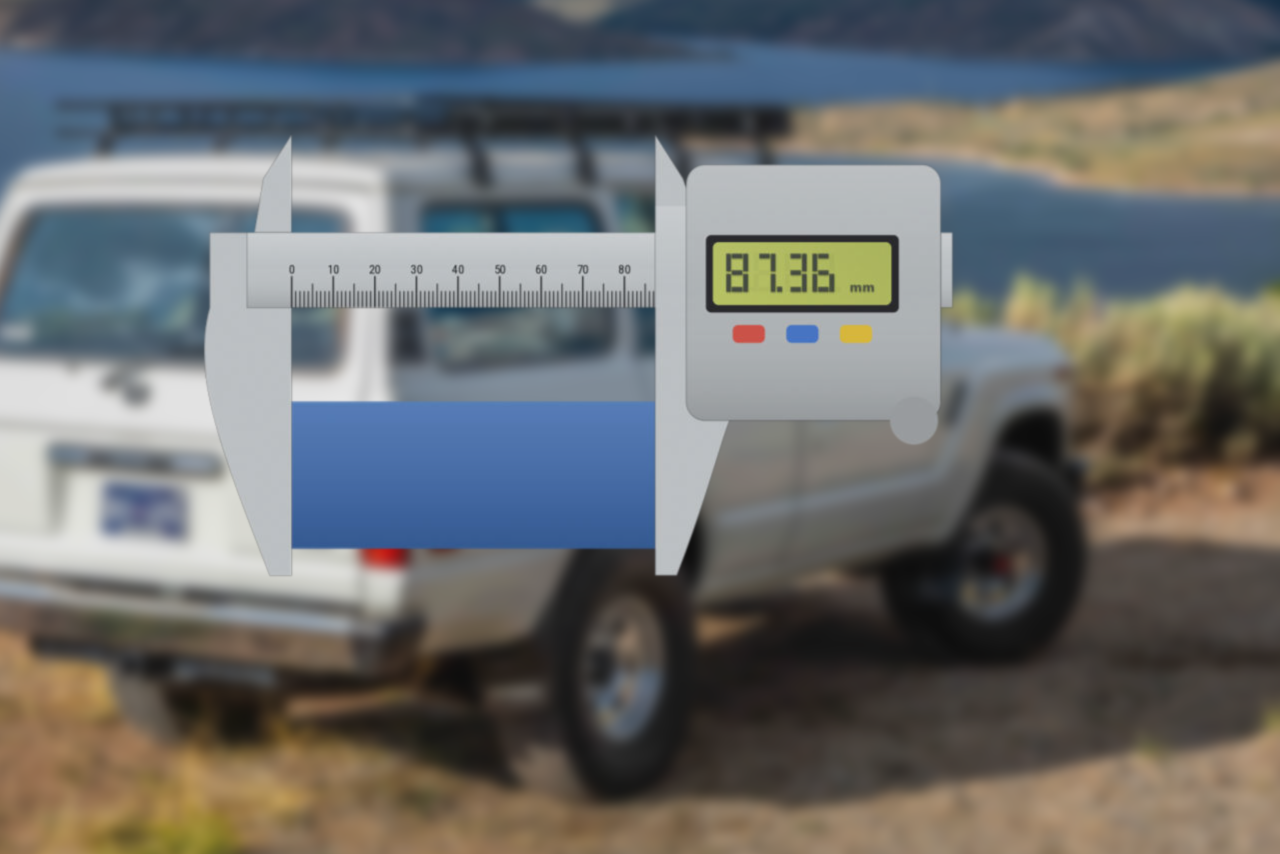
87.36 mm
